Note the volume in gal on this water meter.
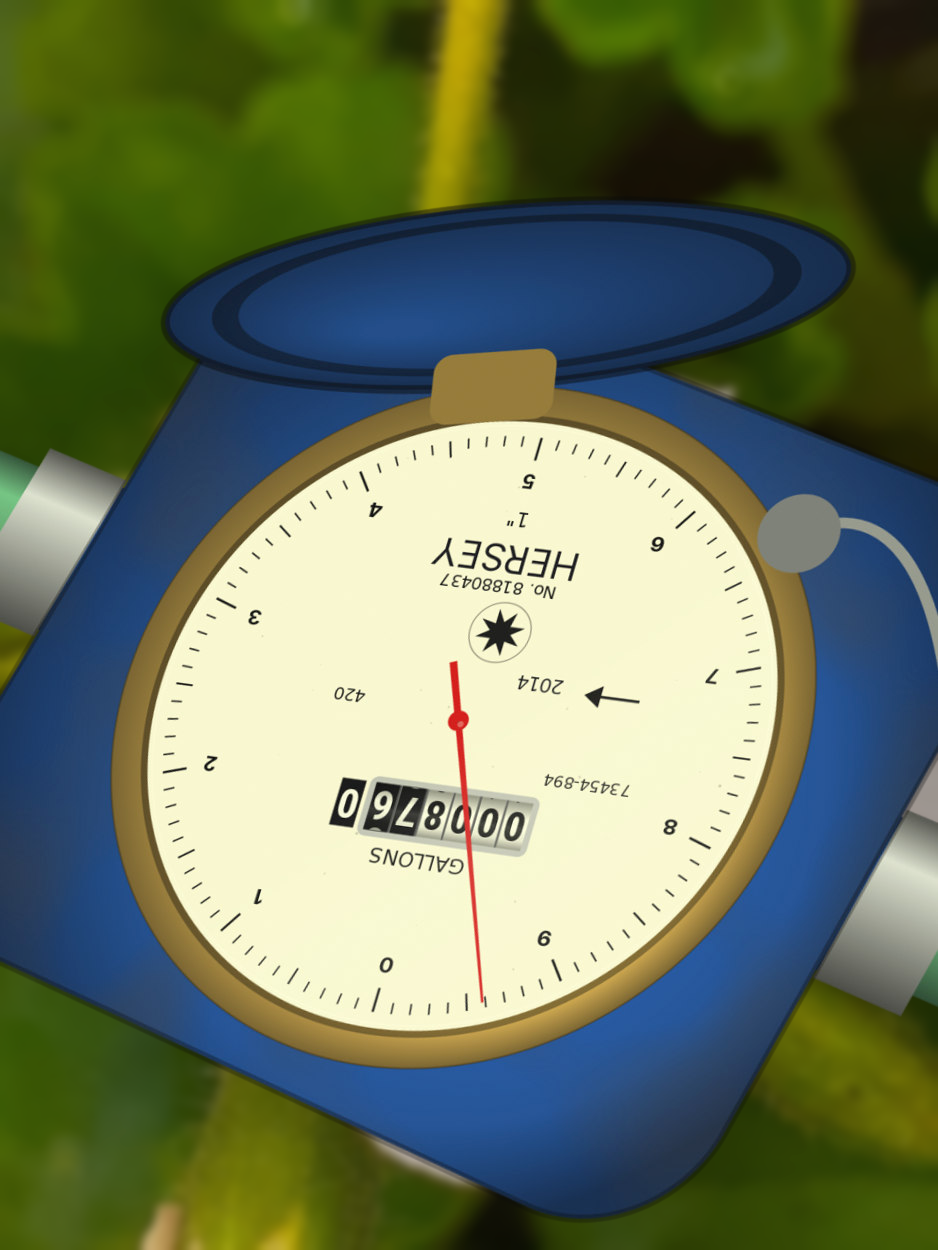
8759.4 gal
